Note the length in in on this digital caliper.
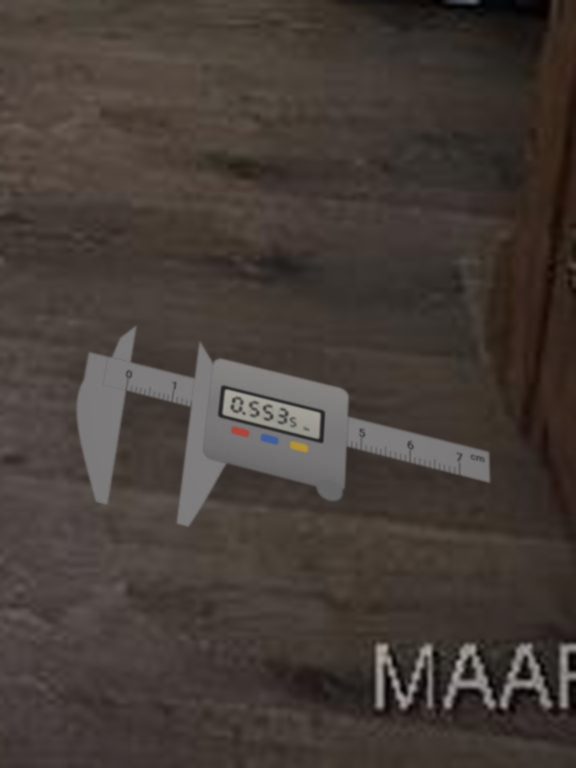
0.5535 in
